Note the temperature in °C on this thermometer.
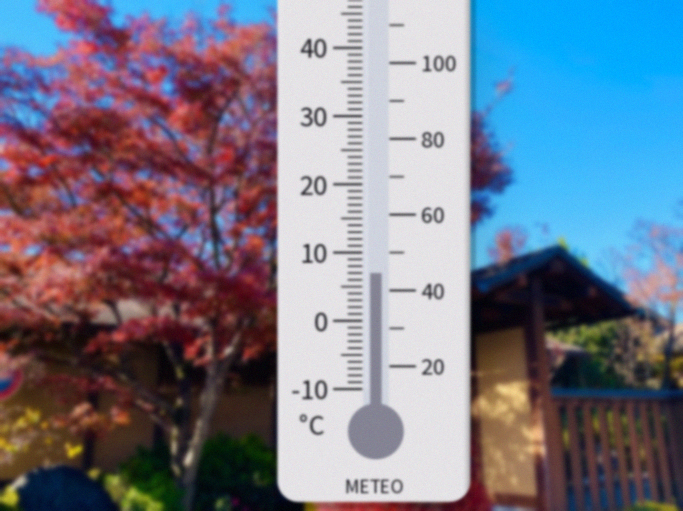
7 °C
